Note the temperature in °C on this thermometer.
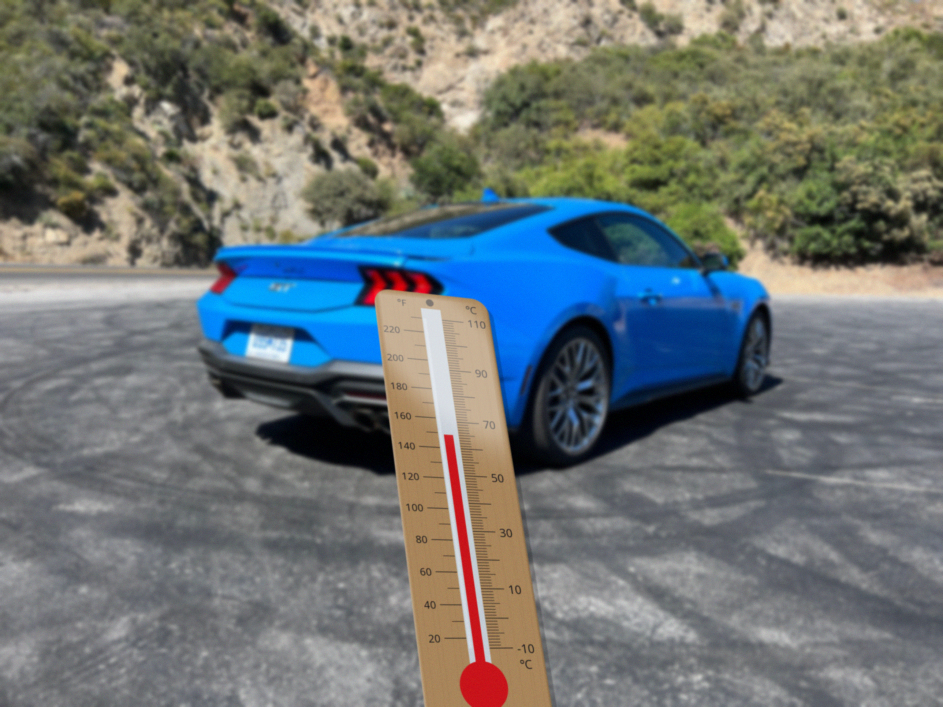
65 °C
